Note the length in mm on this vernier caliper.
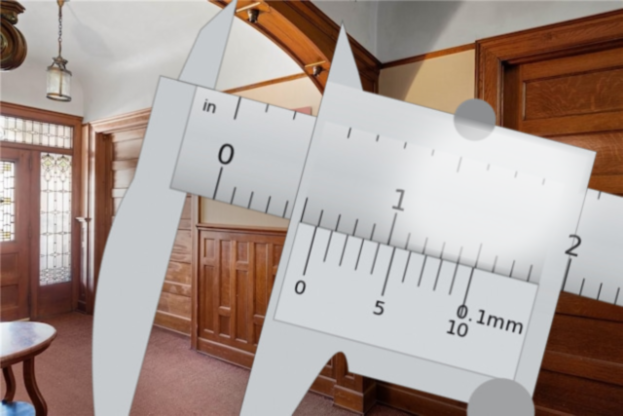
5.9 mm
